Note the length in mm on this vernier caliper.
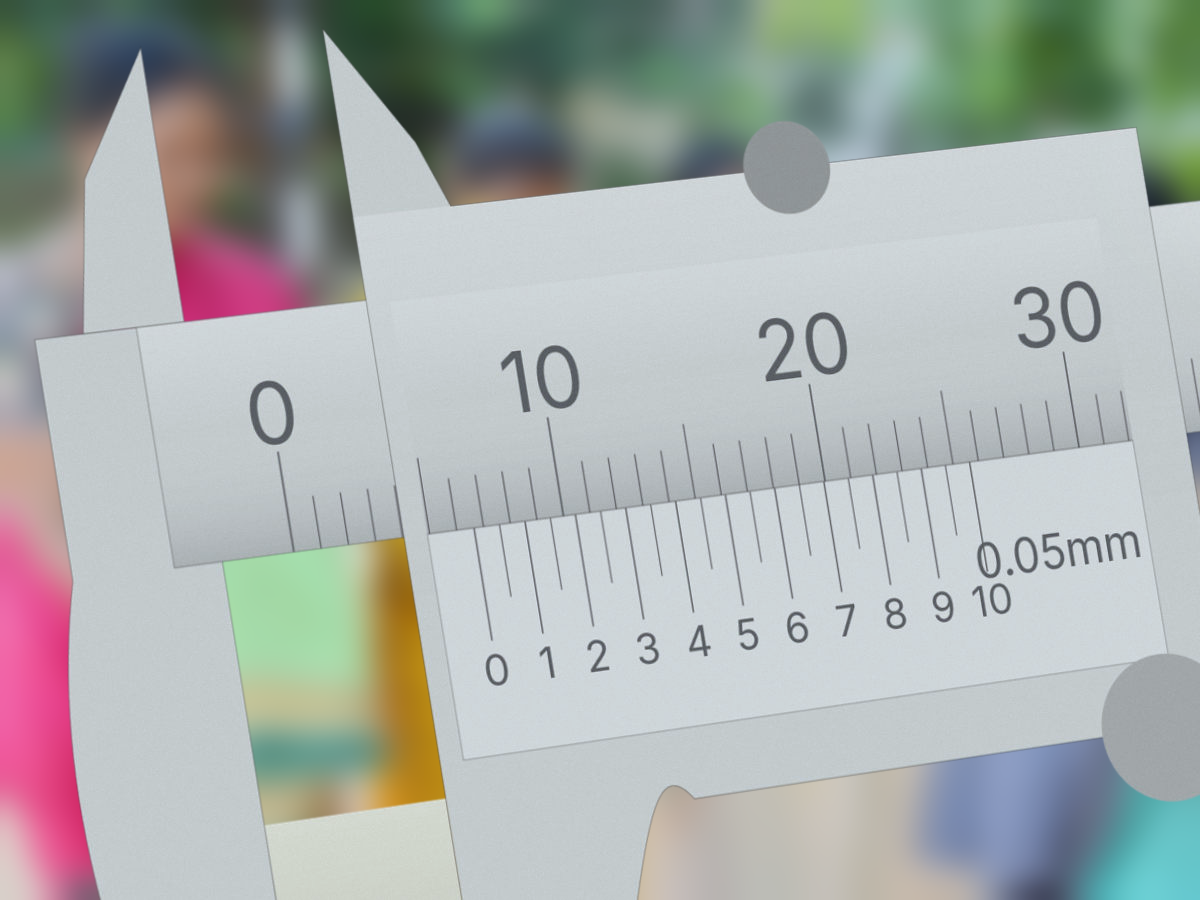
6.65 mm
